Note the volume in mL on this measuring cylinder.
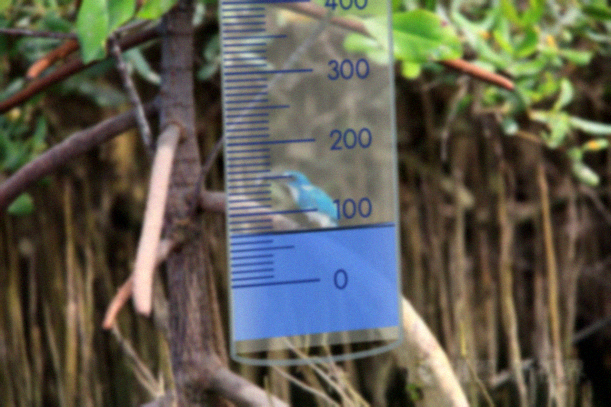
70 mL
